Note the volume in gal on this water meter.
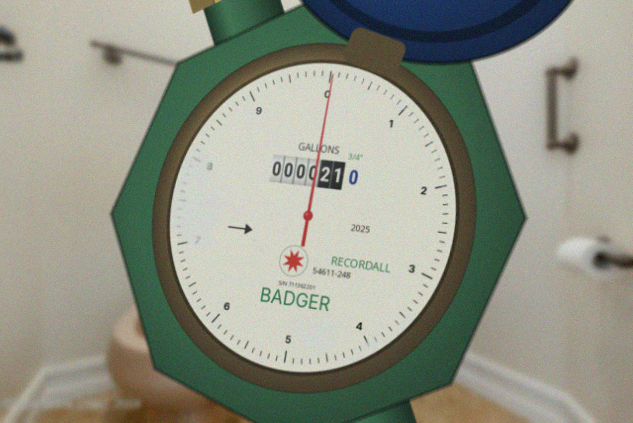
210.0 gal
